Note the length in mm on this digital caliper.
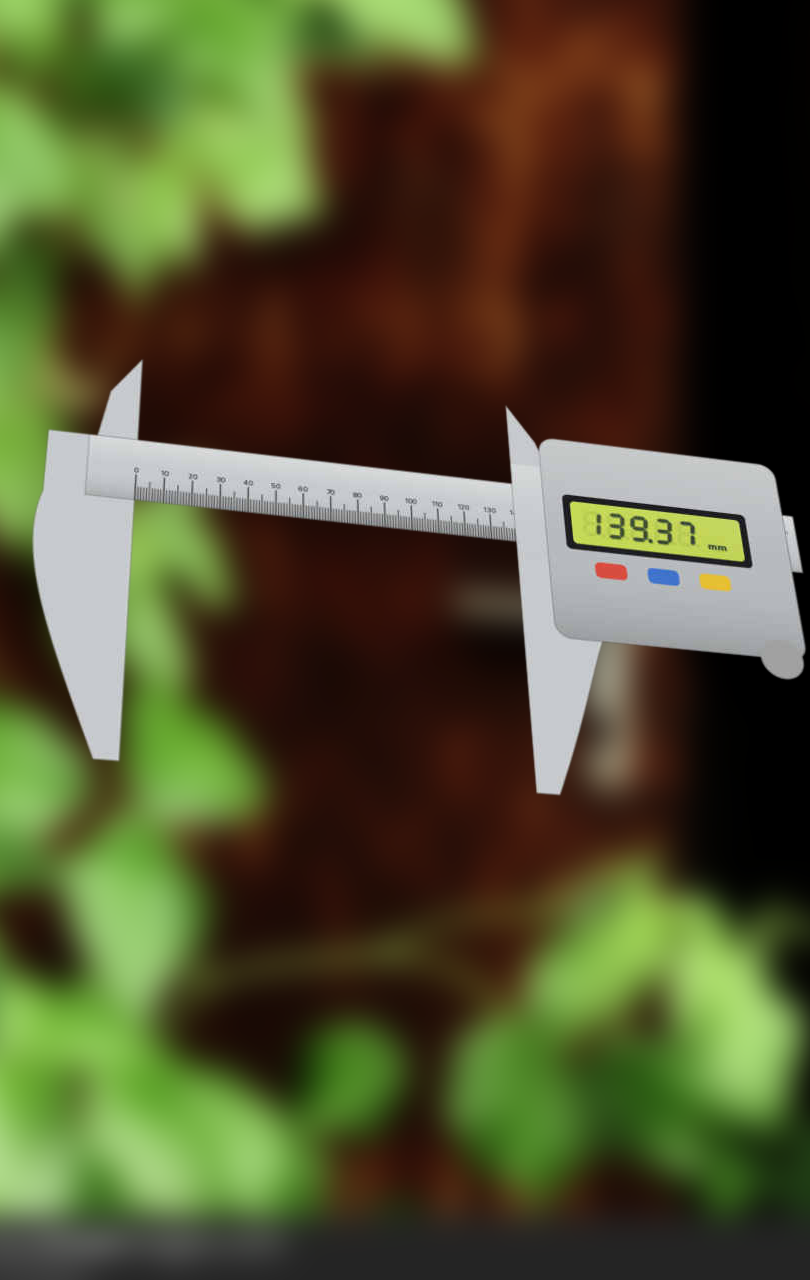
139.37 mm
